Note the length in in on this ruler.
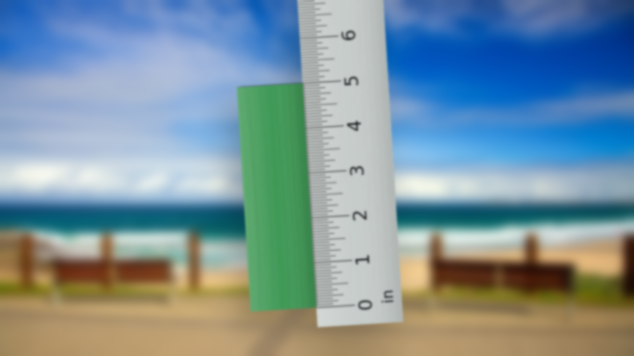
5 in
